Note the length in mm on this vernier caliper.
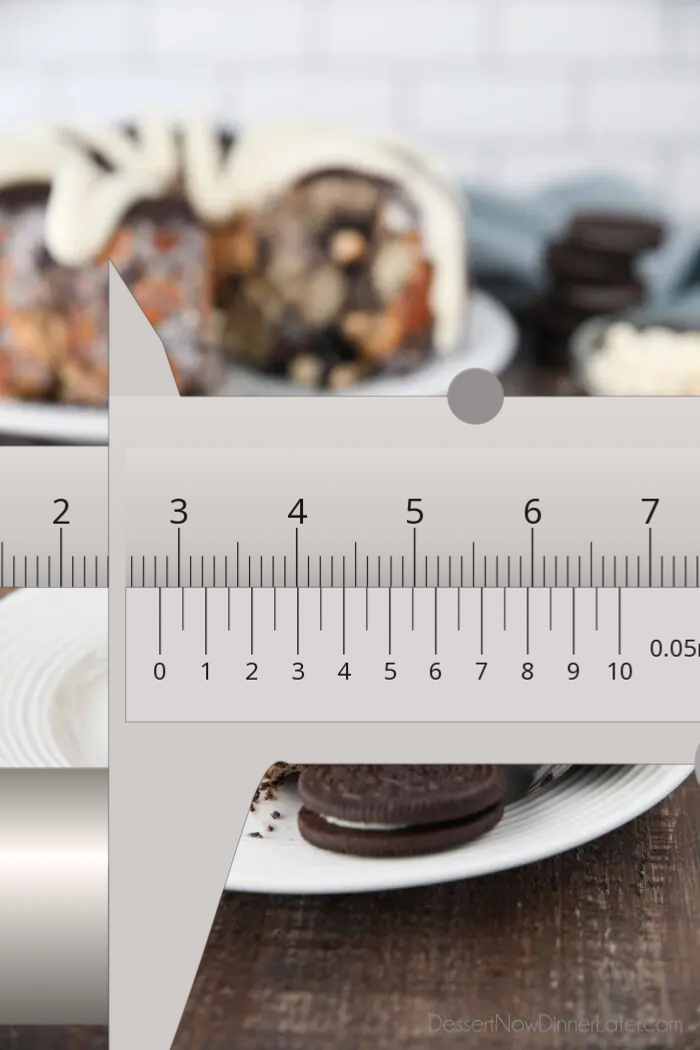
28.4 mm
